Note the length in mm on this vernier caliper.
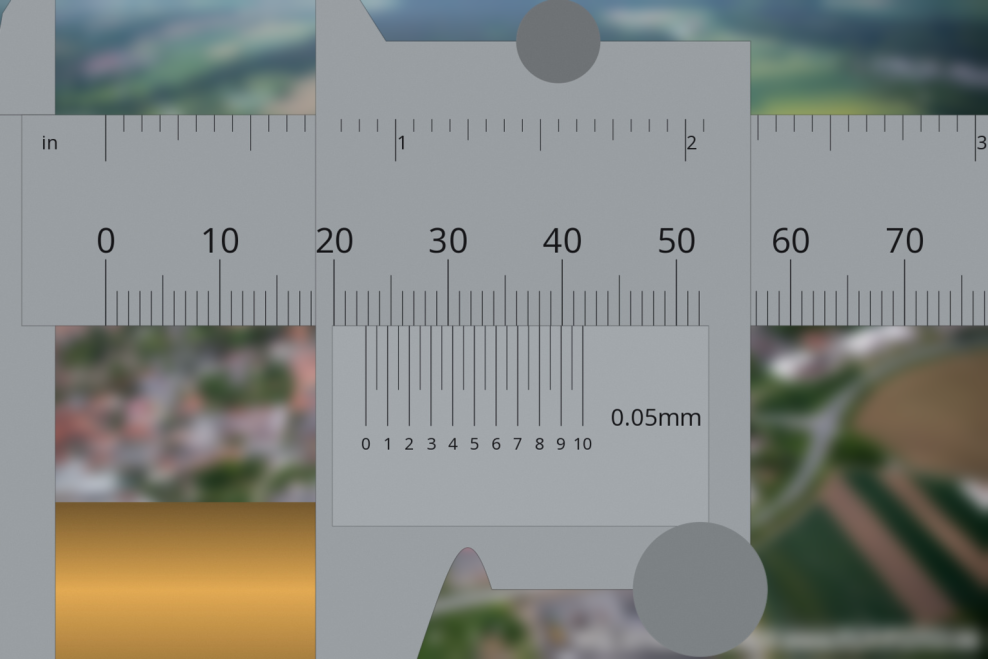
22.8 mm
